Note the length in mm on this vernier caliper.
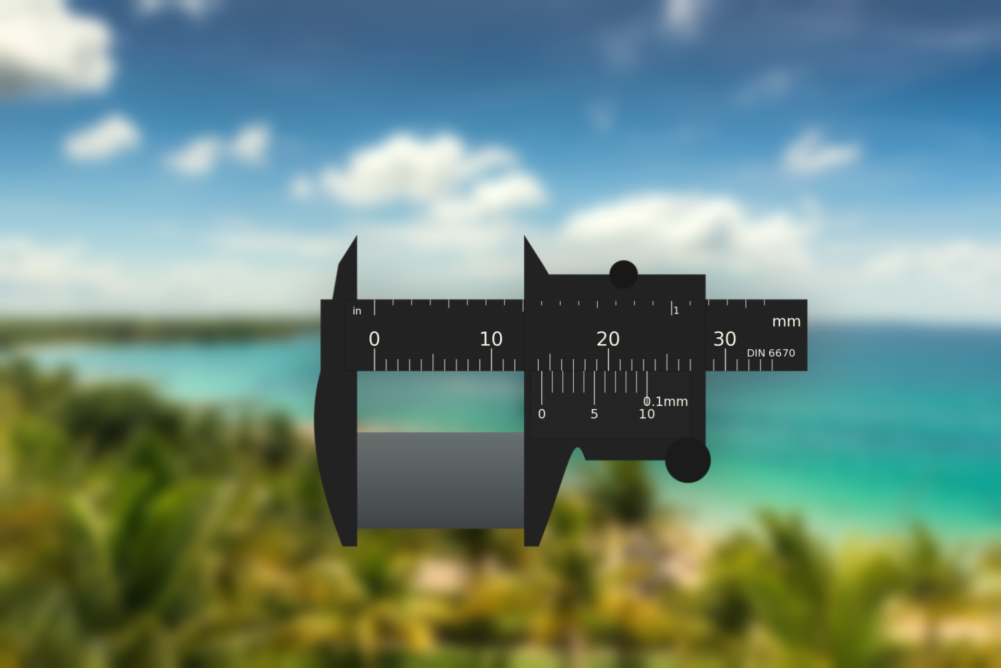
14.3 mm
